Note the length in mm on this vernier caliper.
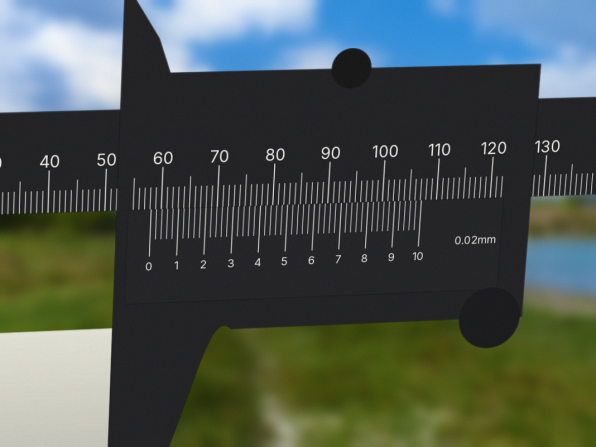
58.2 mm
